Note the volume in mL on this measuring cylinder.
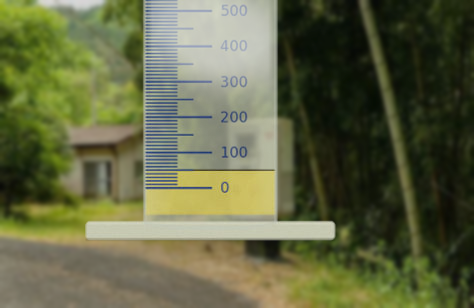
50 mL
